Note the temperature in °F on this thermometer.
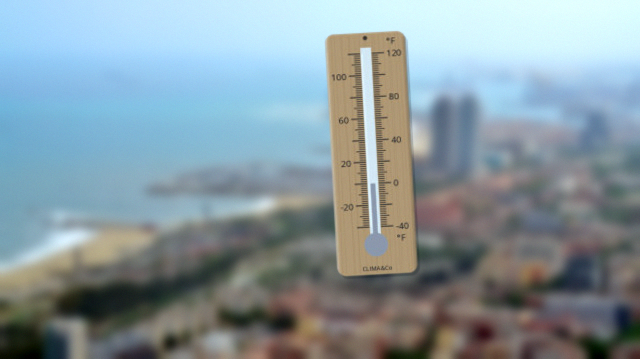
0 °F
